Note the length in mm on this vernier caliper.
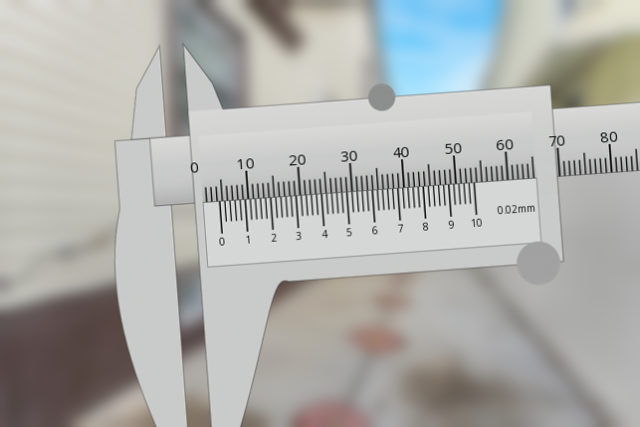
4.5 mm
